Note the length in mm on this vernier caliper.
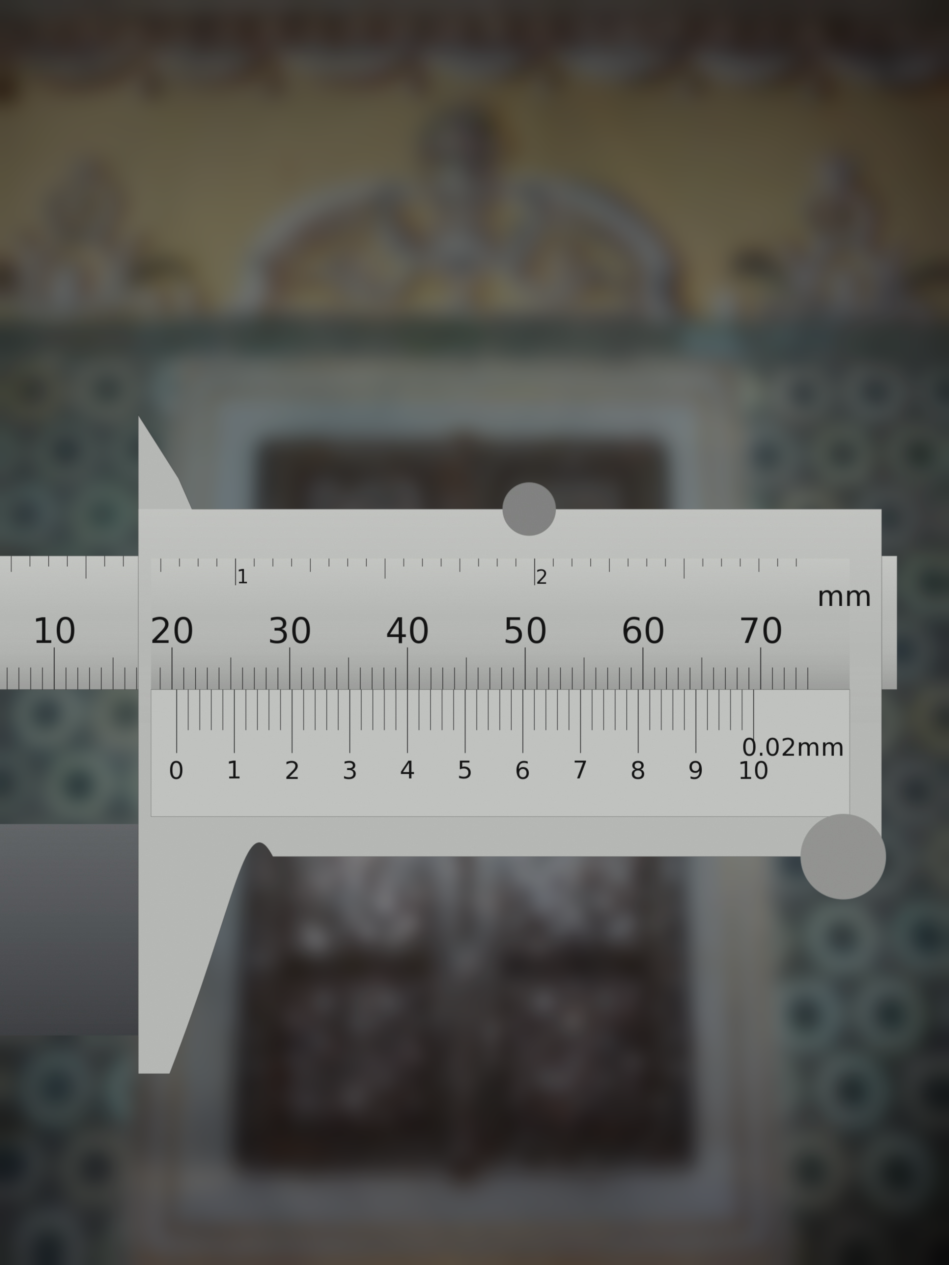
20.4 mm
